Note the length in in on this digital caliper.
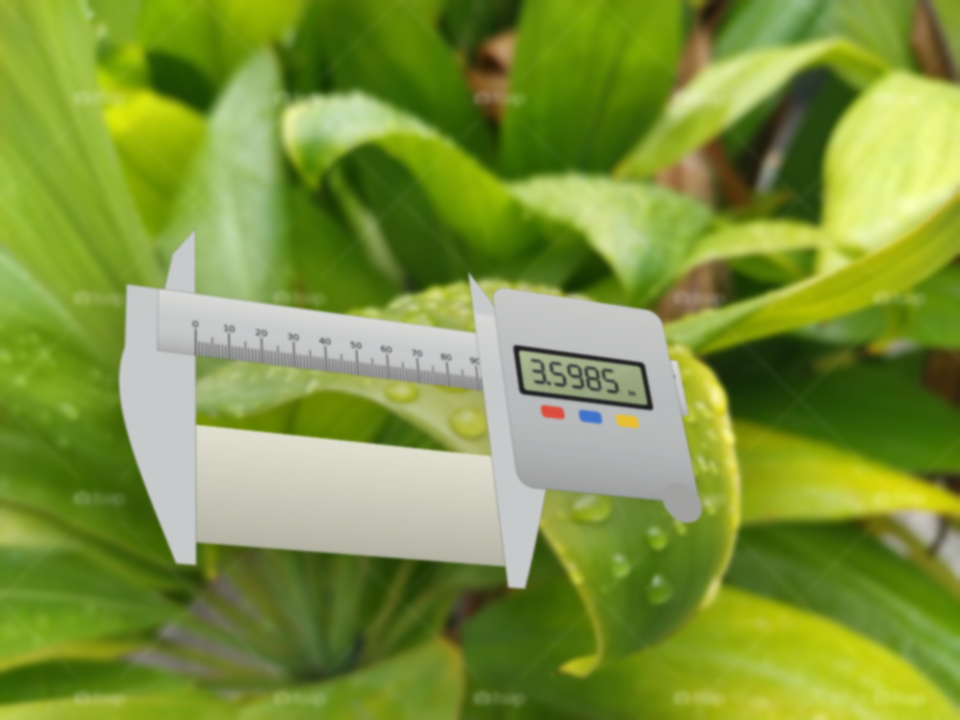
3.5985 in
